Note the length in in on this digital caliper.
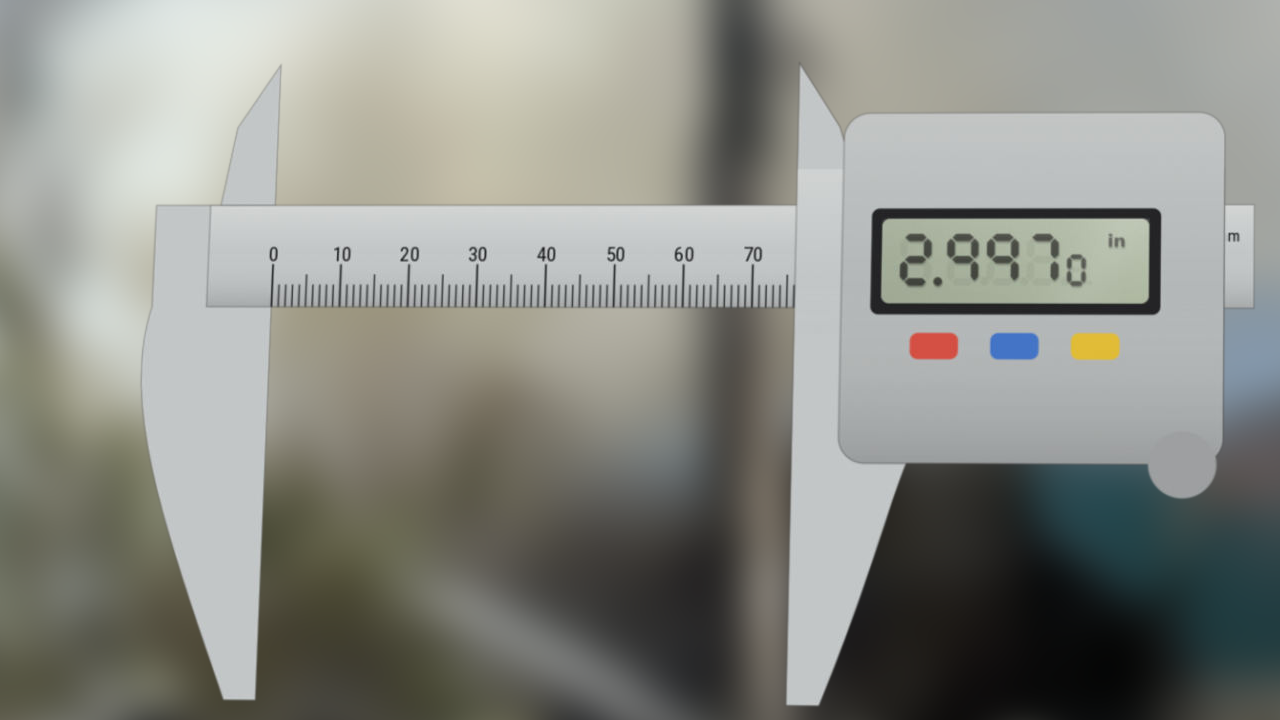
2.9970 in
